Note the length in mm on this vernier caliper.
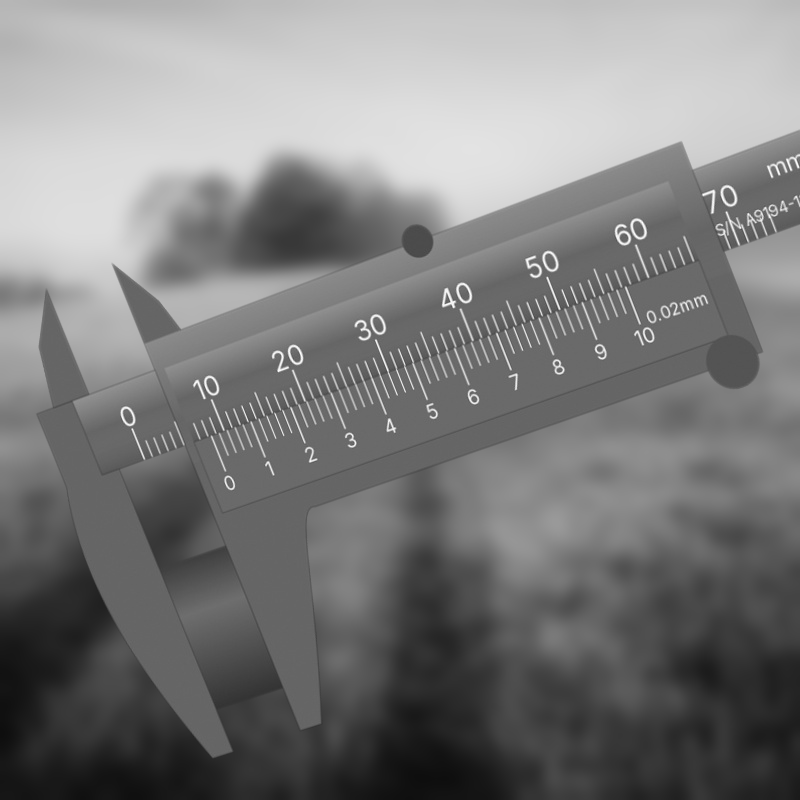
8.4 mm
